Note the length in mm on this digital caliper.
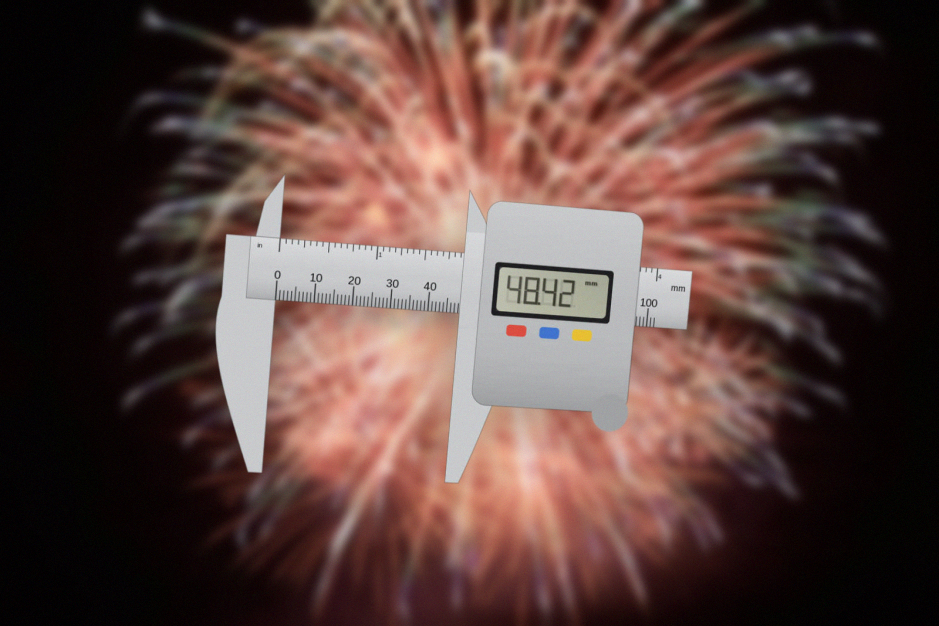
48.42 mm
